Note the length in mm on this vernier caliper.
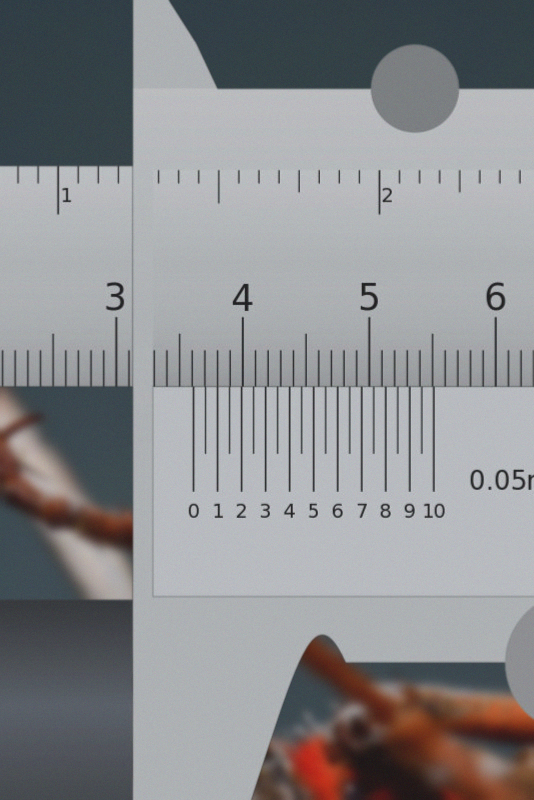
36.1 mm
